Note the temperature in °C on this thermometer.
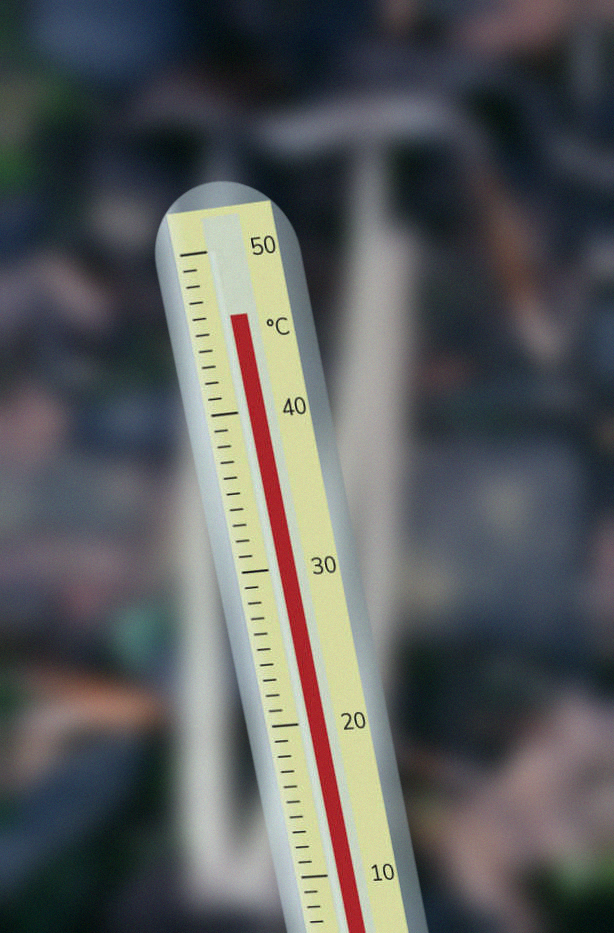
46 °C
